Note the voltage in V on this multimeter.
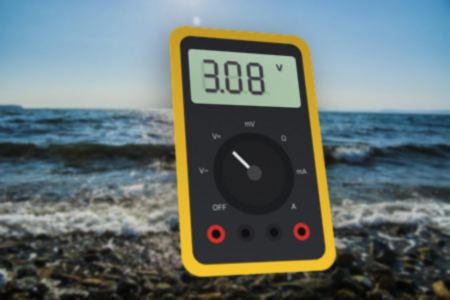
3.08 V
